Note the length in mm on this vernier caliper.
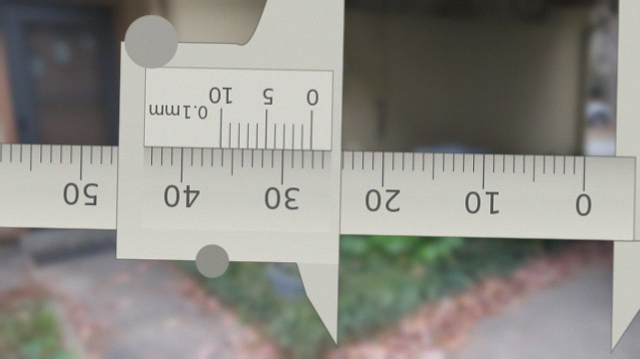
27.2 mm
